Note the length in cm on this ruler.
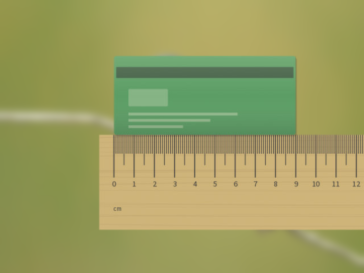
9 cm
